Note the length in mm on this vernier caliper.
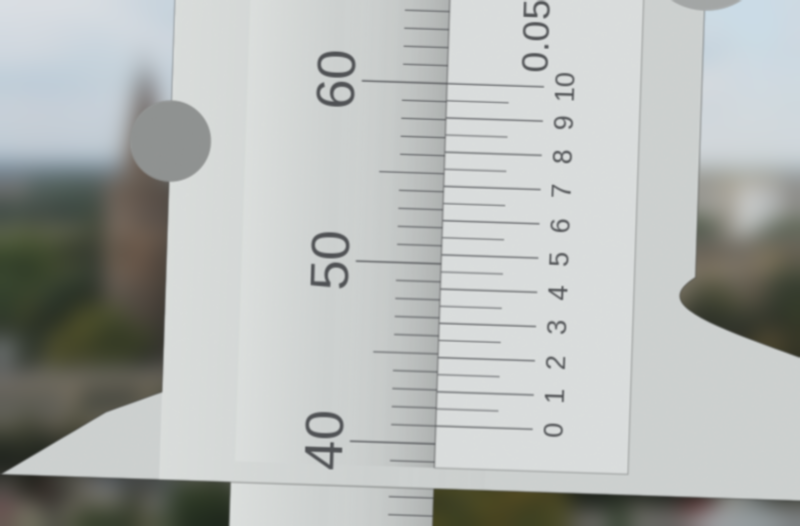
41.0 mm
